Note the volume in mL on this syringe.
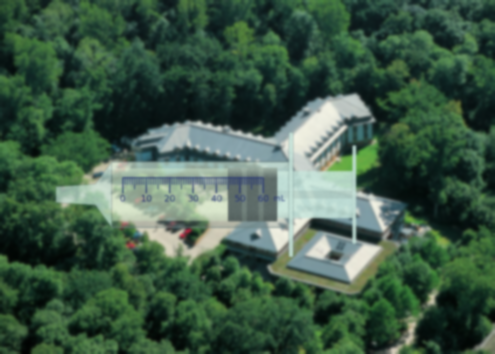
45 mL
